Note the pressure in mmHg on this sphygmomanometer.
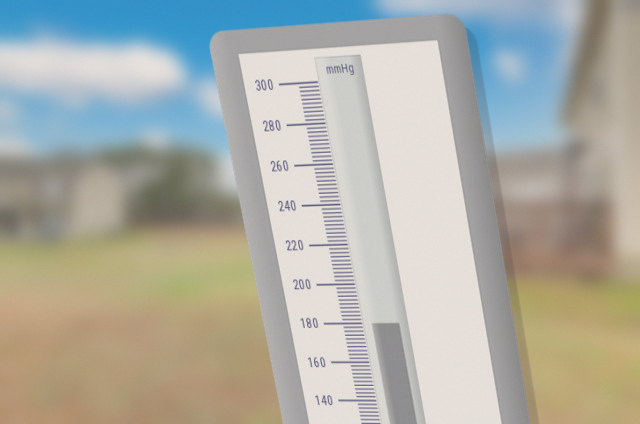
180 mmHg
